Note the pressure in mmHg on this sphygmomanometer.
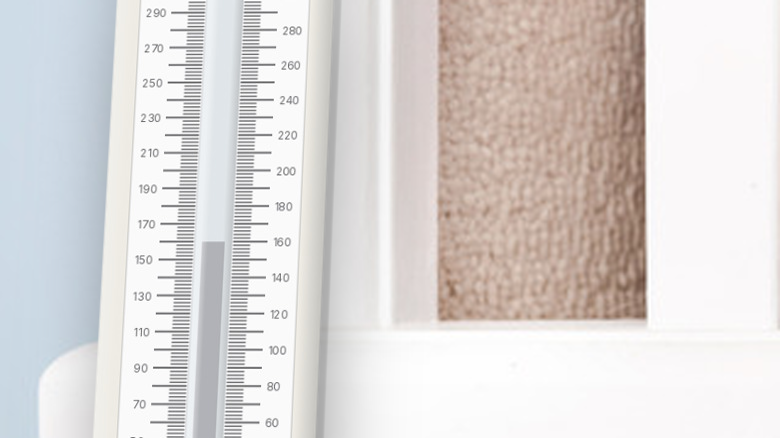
160 mmHg
